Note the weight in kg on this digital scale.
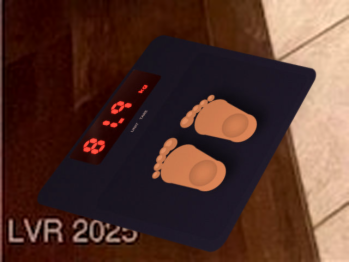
81.9 kg
